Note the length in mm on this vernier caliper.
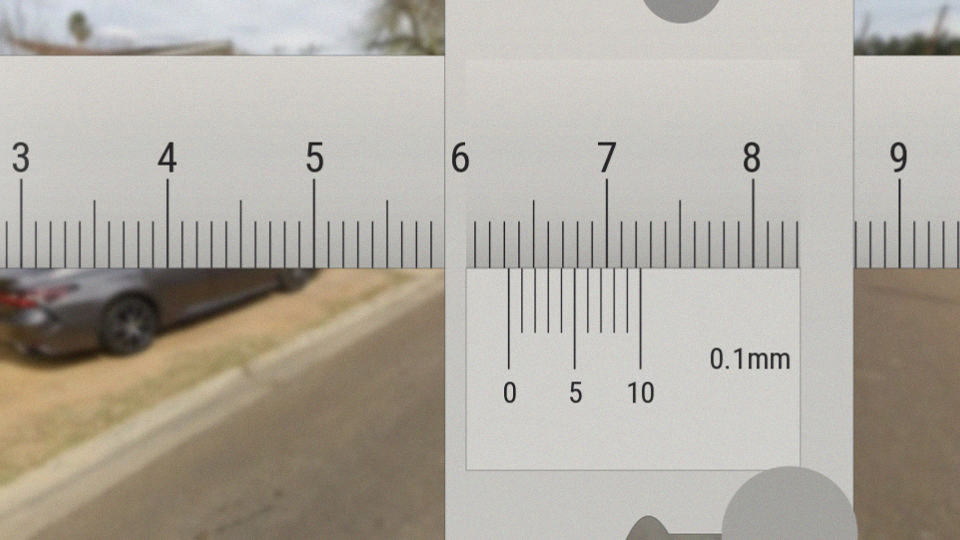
63.3 mm
